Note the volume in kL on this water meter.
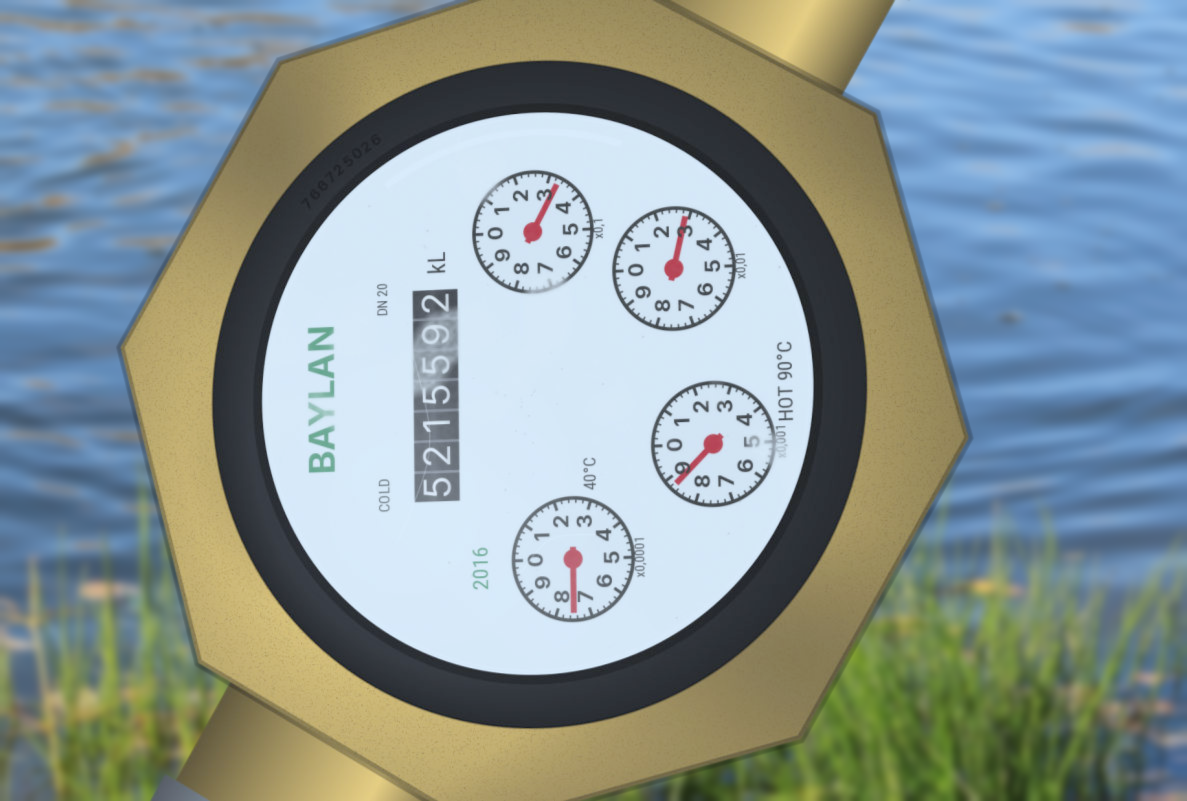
5215592.3287 kL
